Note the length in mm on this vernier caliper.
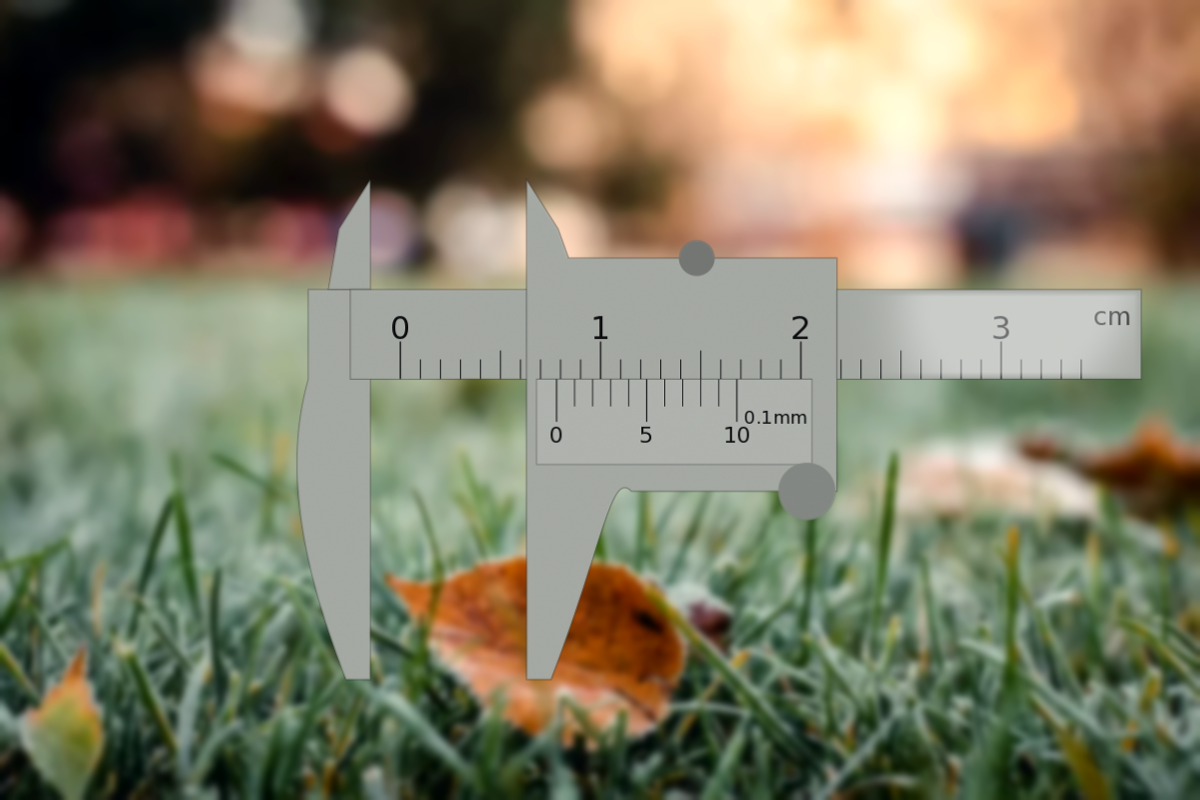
7.8 mm
